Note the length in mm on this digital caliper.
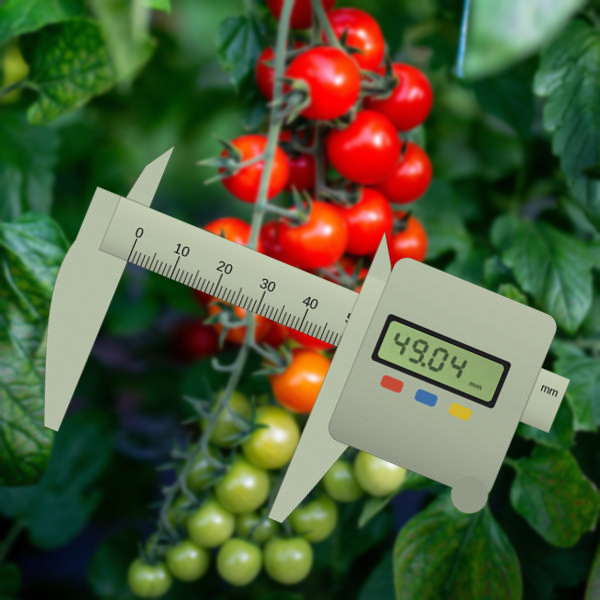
49.04 mm
